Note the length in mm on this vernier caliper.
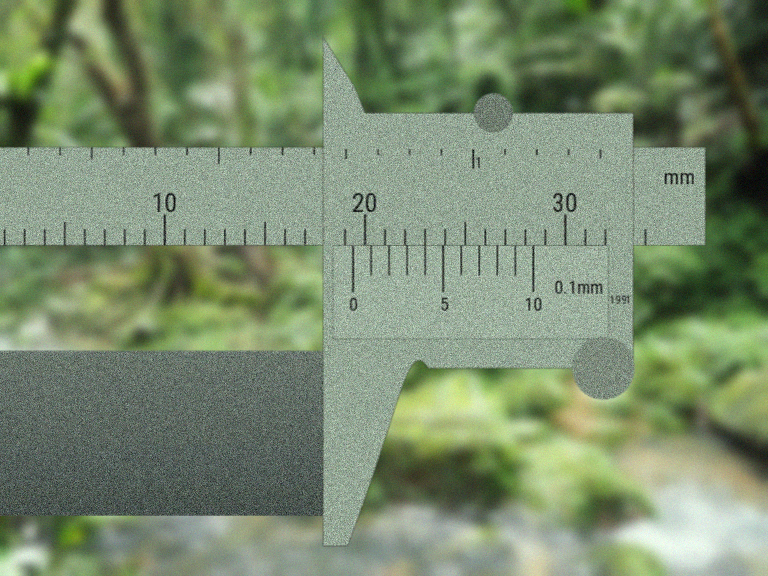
19.4 mm
